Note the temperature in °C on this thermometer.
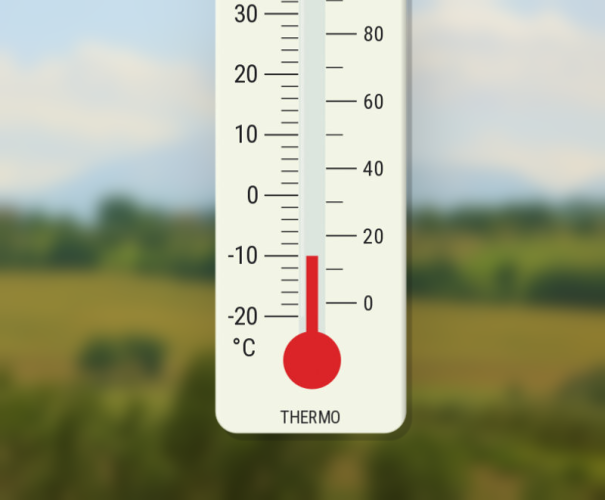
-10 °C
